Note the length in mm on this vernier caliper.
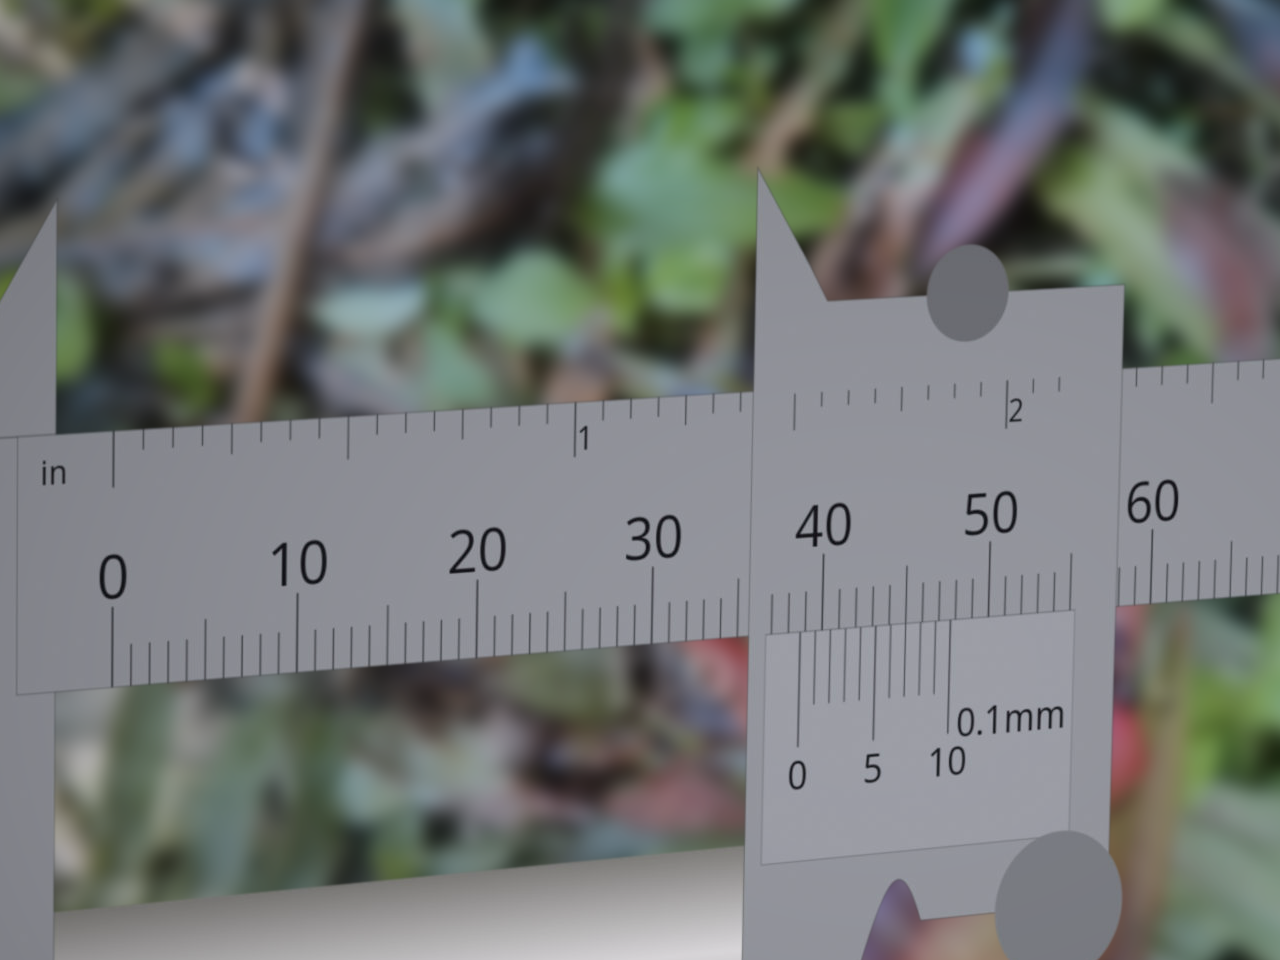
38.7 mm
